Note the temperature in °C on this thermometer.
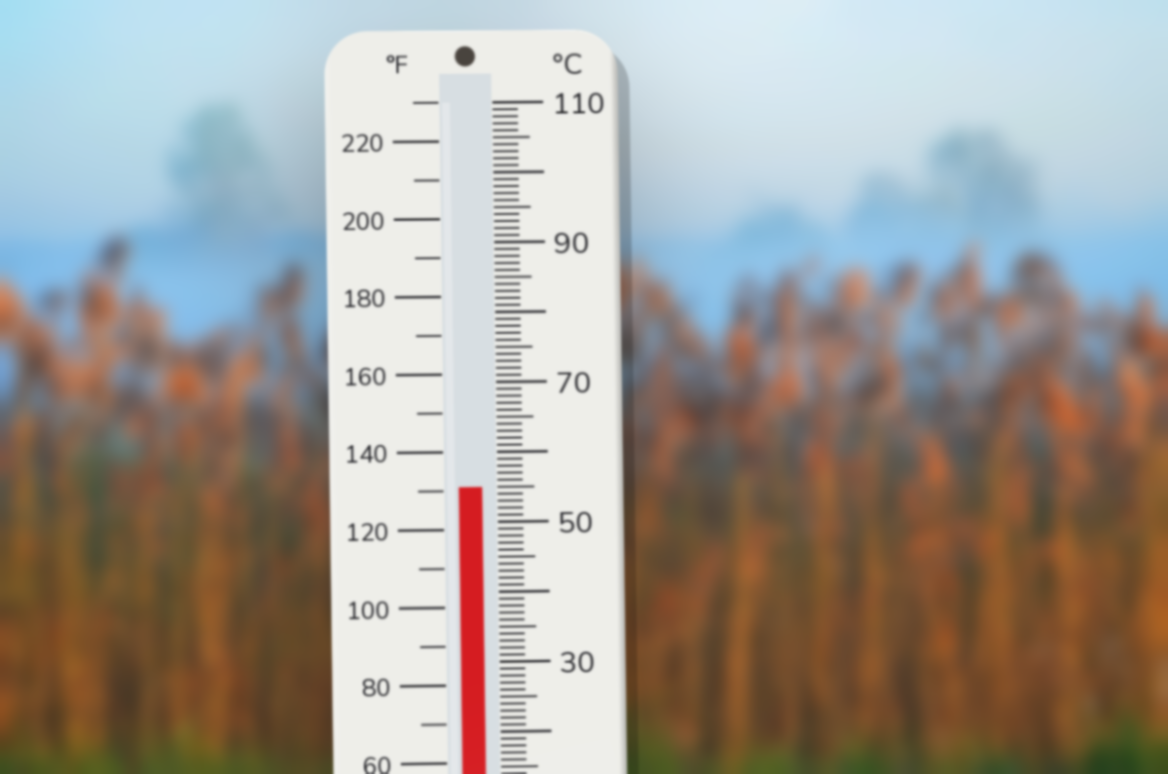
55 °C
